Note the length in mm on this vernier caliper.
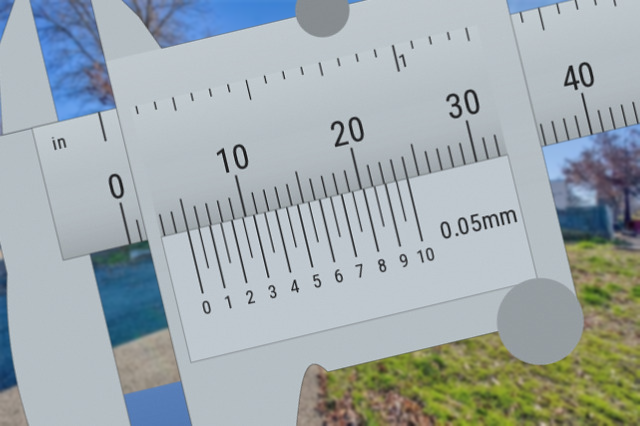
5.0 mm
